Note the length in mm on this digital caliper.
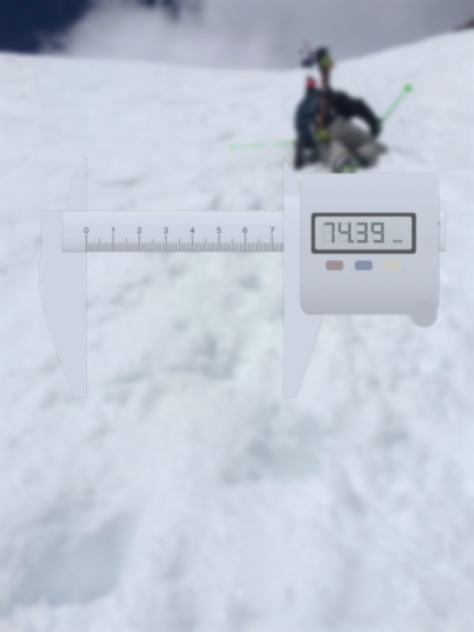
74.39 mm
